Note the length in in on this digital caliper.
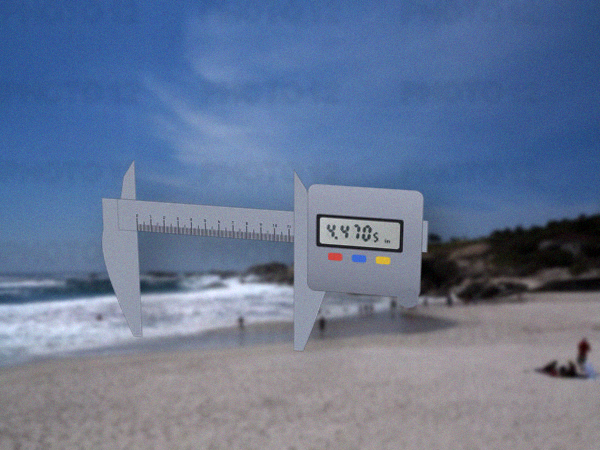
4.4705 in
